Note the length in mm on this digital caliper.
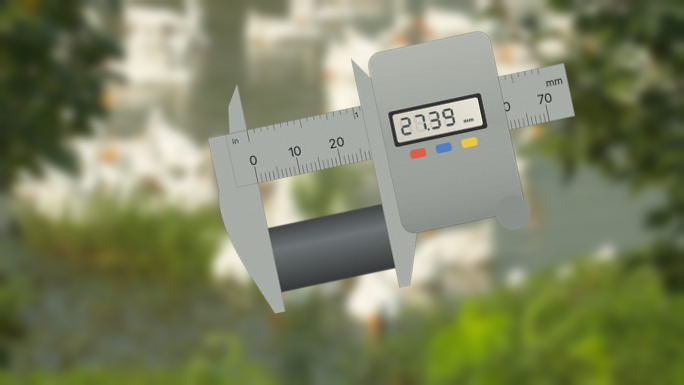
27.39 mm
